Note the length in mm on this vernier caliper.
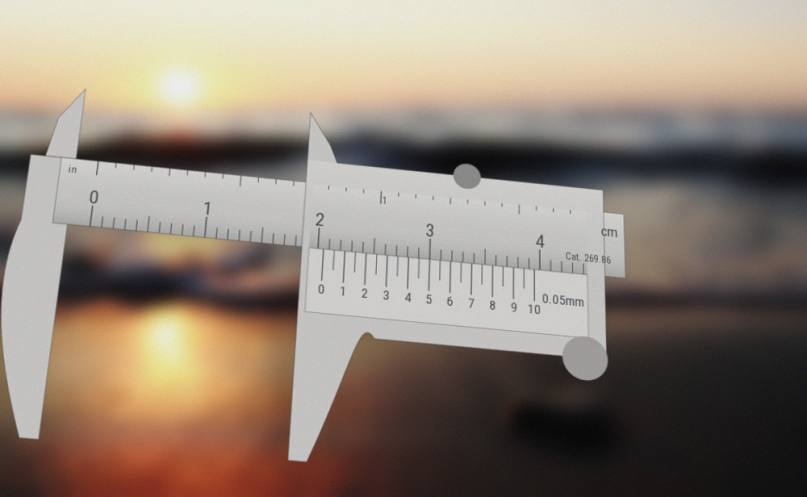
20.5 mm
